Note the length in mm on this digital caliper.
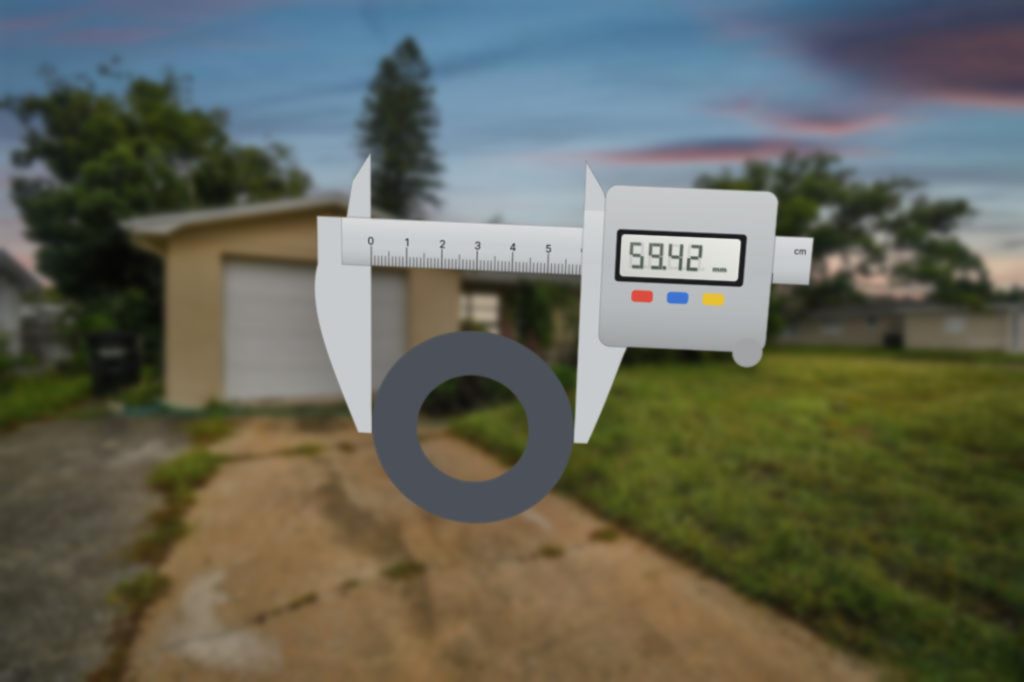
59.42 mm
